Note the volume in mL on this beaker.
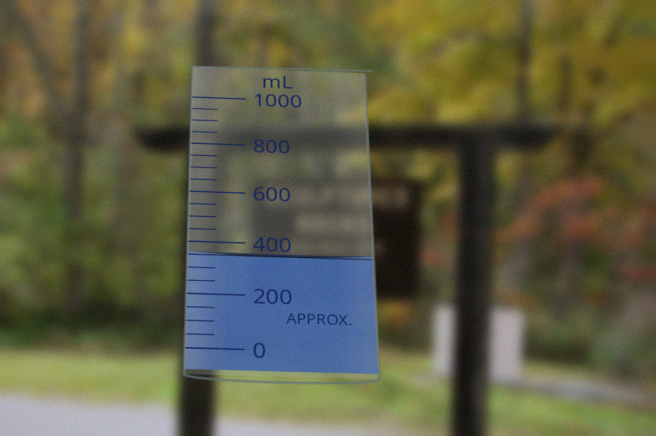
350 mL
